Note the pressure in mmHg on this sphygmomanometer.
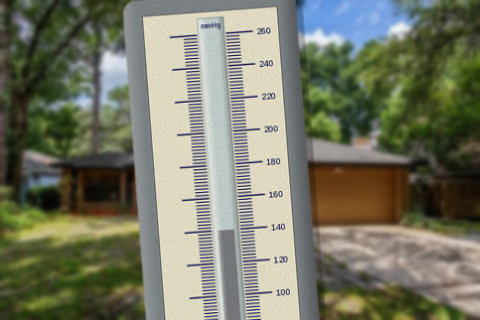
140 mmHg
